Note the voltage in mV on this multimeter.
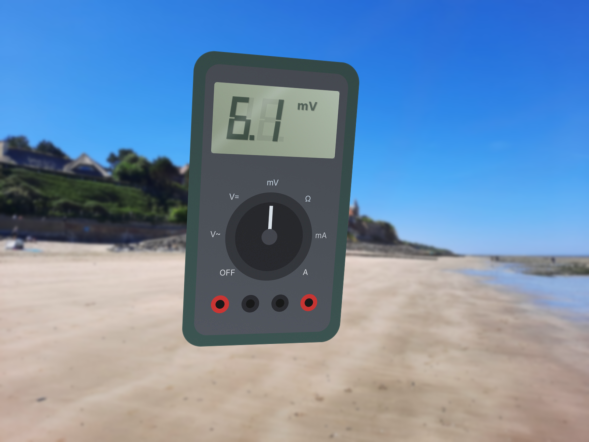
6.1 mV
